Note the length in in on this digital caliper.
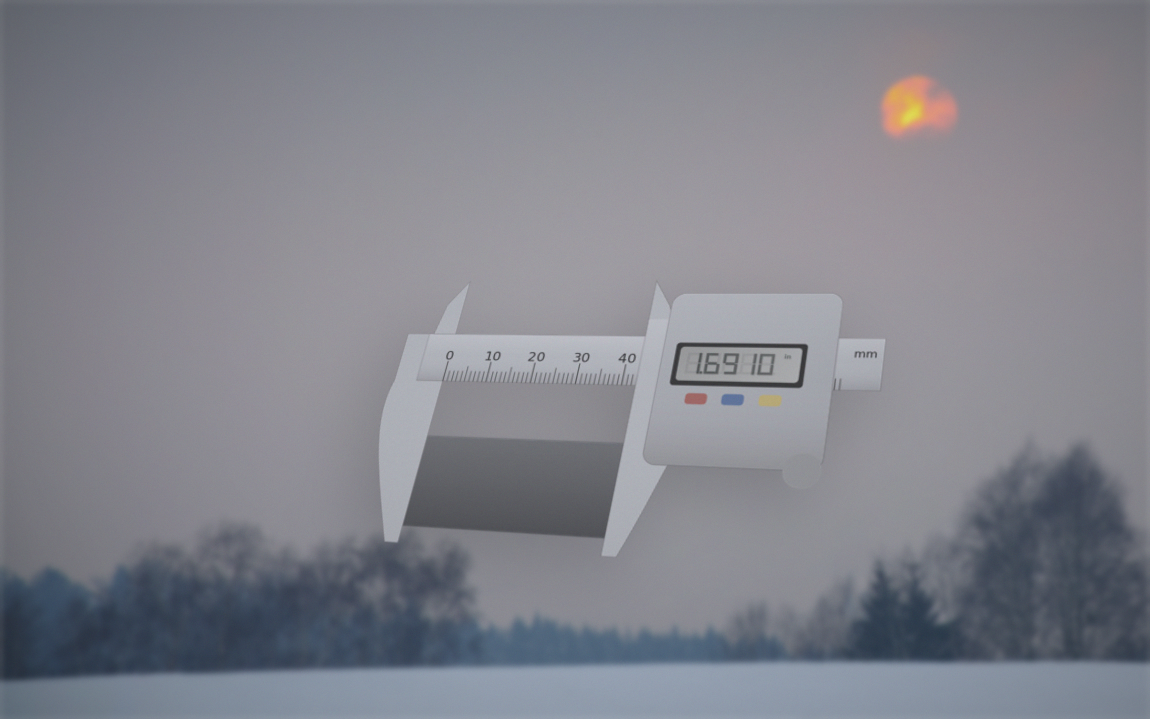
1.6910 in
